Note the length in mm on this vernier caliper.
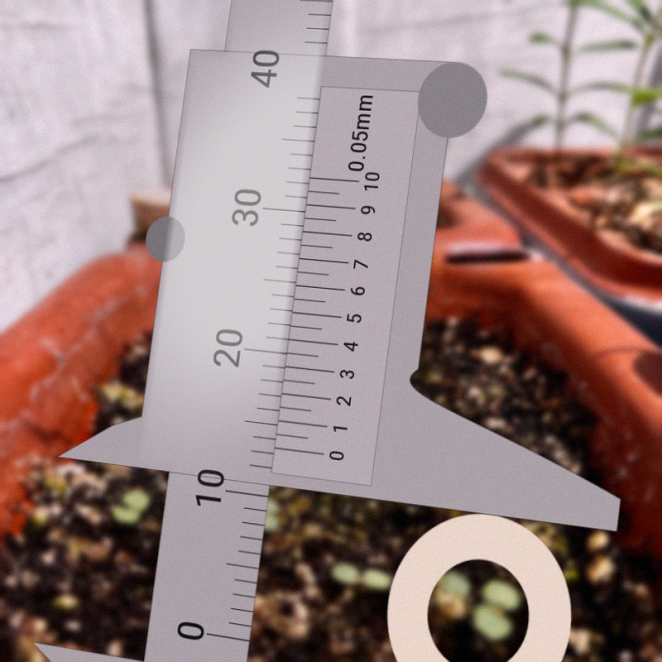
13.4 mm
